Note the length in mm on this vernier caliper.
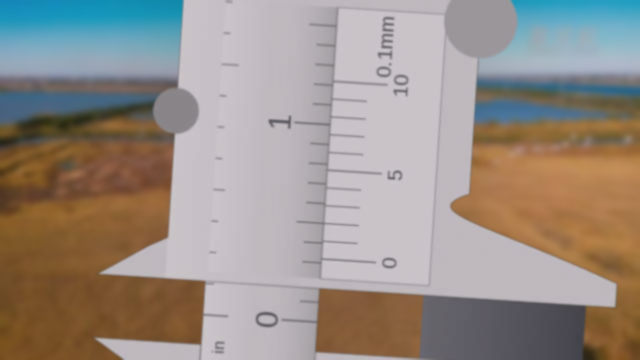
3.2 mm
